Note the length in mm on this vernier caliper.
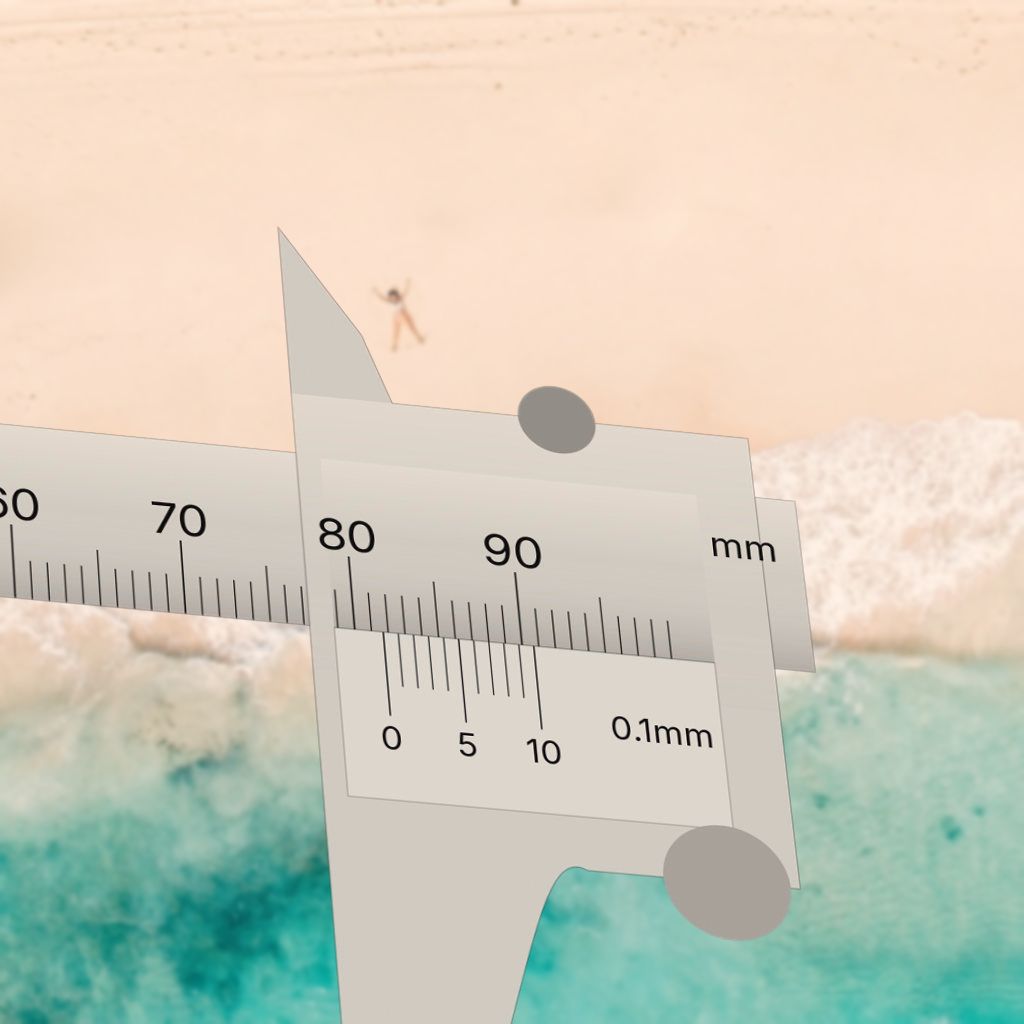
81.7 mm
